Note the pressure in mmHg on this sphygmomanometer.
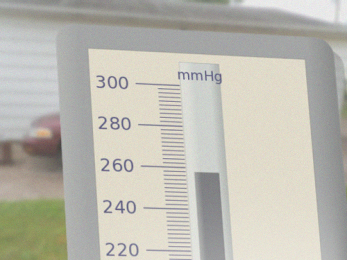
258 mmHg
